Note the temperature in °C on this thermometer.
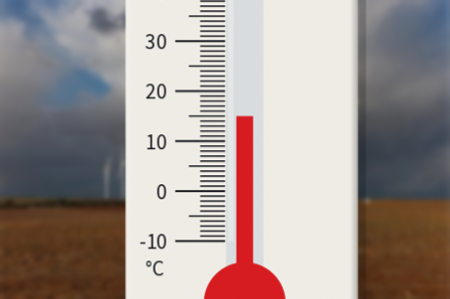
15 °C
